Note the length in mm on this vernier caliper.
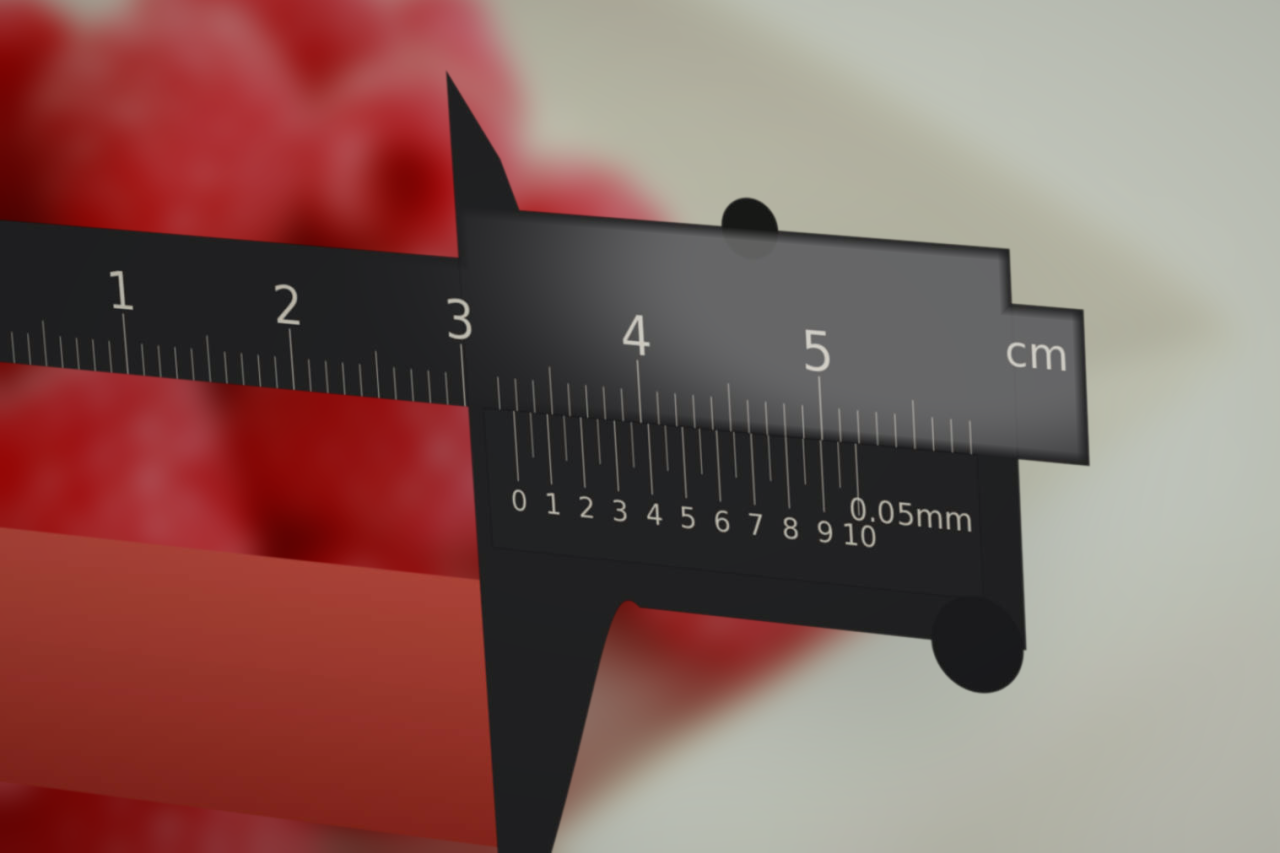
32.8 mm
